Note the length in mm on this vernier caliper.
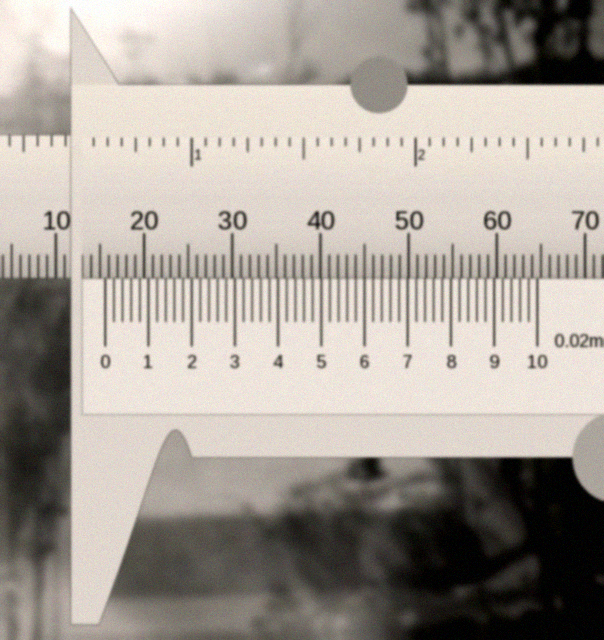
15.6 mm
